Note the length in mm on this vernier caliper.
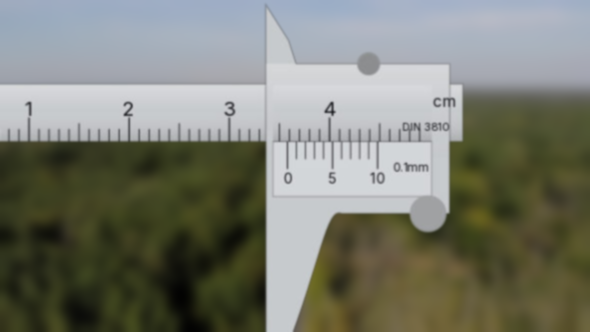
35.8 mm
